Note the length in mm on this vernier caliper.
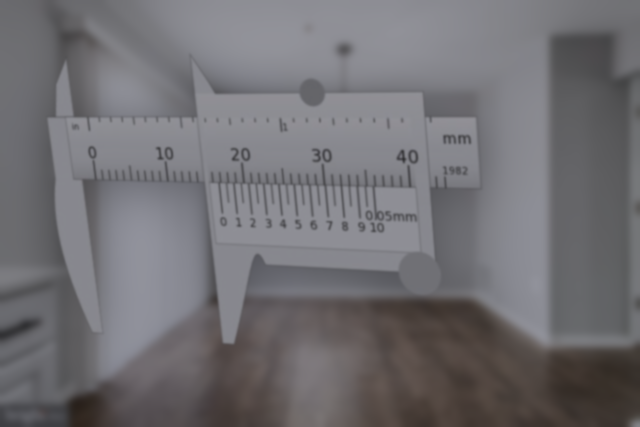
16.8 mm
